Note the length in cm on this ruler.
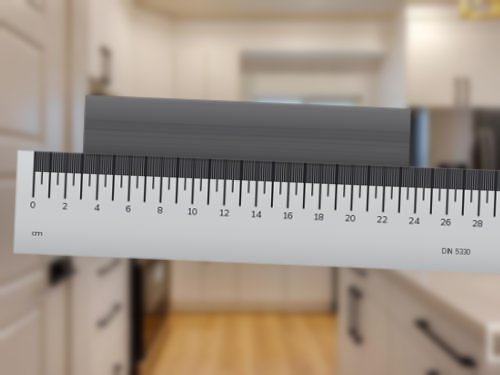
20.5 cm
